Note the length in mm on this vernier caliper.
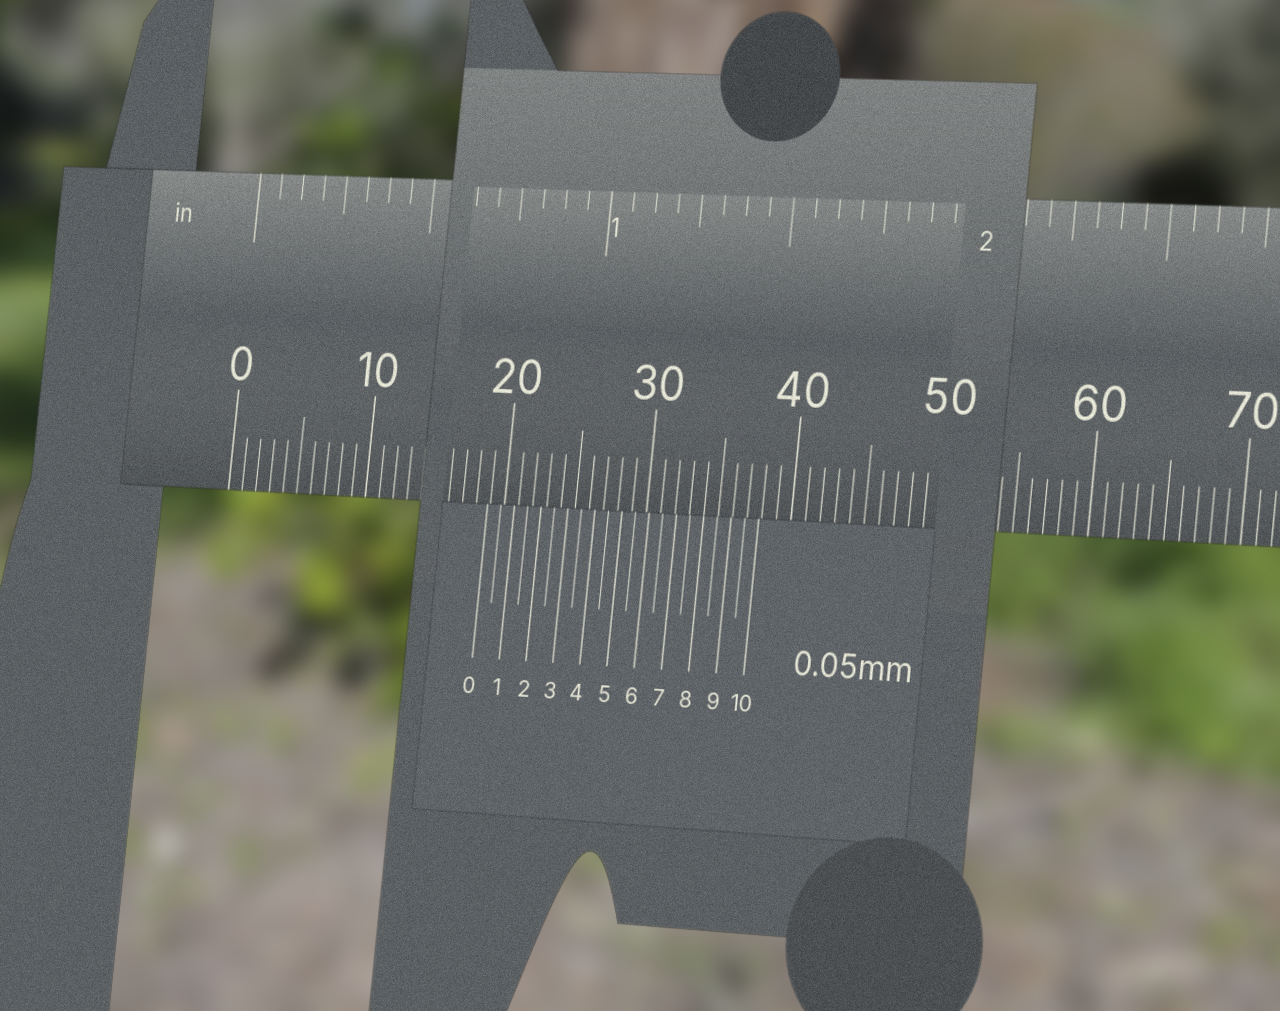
18.8 mm
